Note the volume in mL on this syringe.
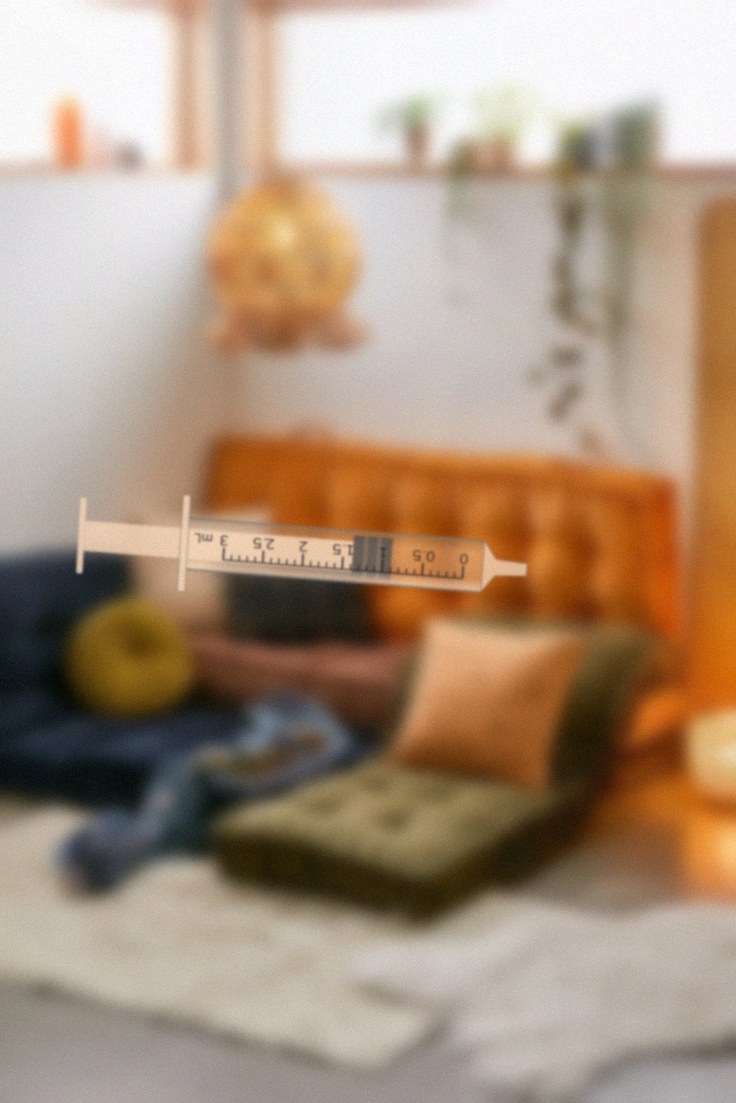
0.9 mL
